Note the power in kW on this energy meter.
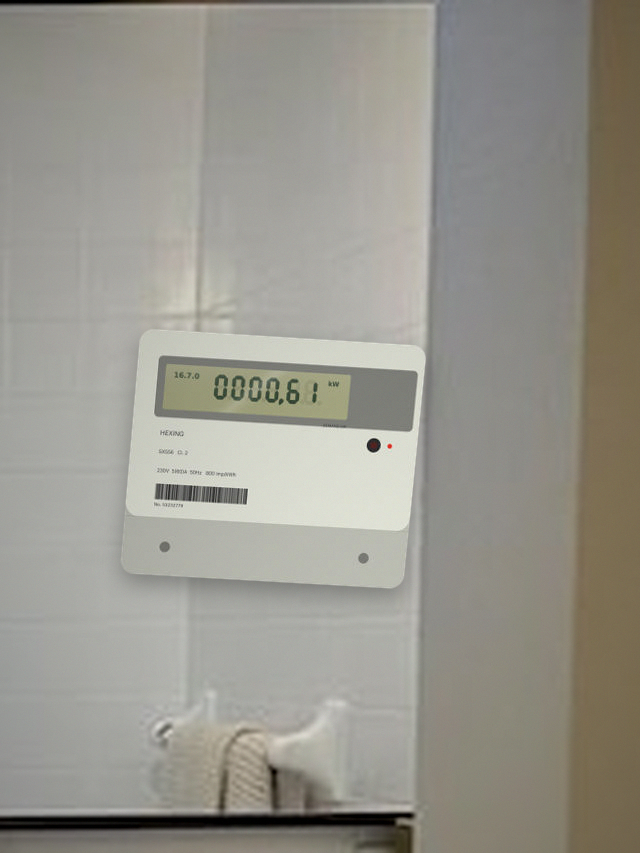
0.61 kW
